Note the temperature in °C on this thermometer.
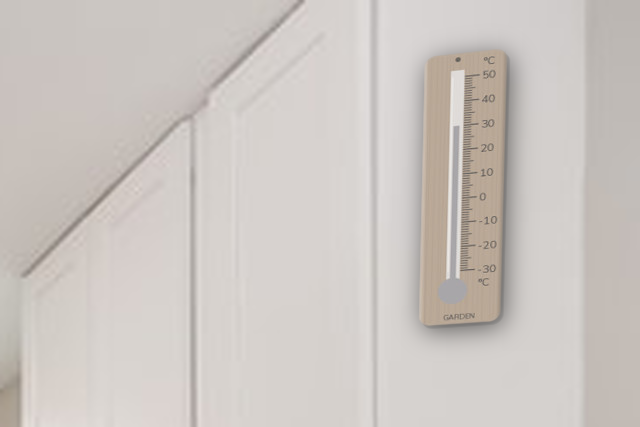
30 °C
